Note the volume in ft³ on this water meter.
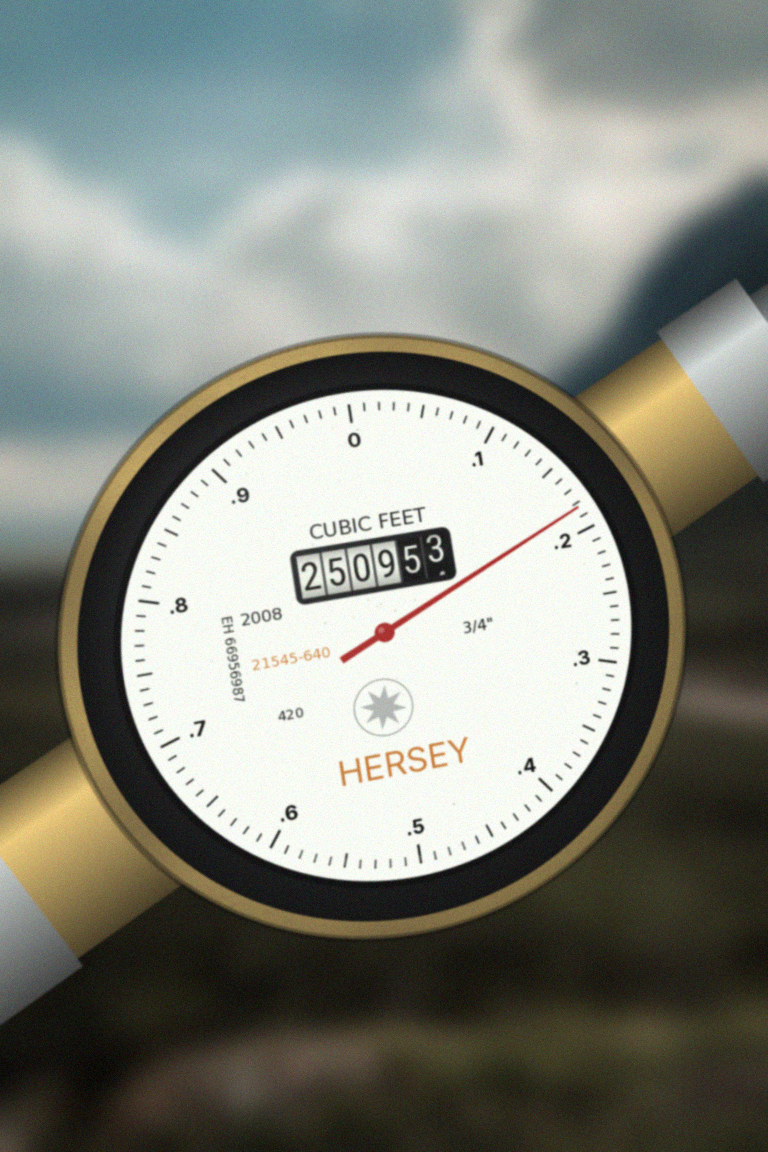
250953.18 ft³
